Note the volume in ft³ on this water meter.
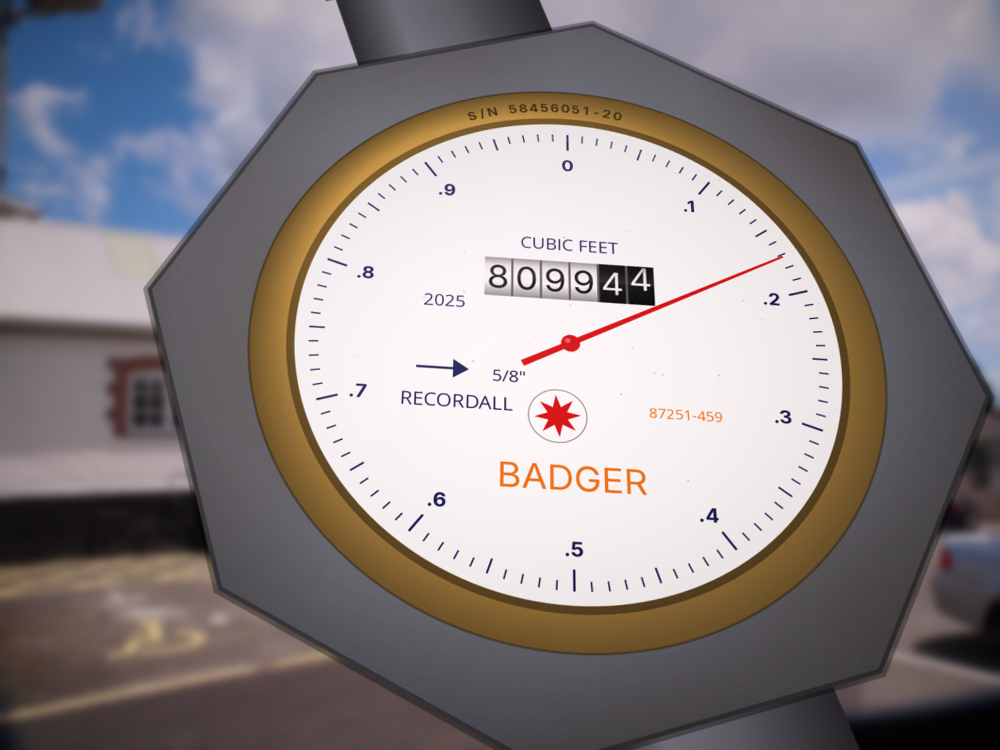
809944.17 ft³
